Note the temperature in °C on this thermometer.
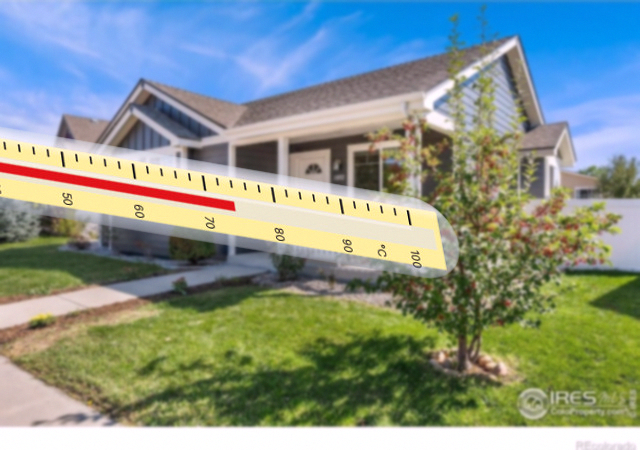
74 °C
